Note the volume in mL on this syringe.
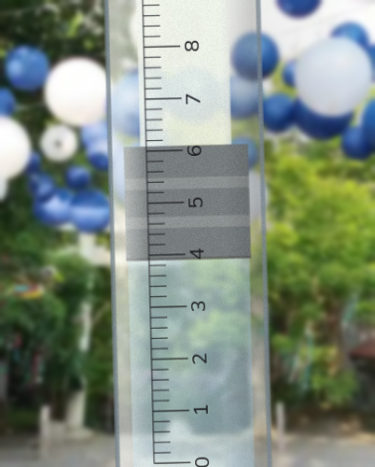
3.9 mL
